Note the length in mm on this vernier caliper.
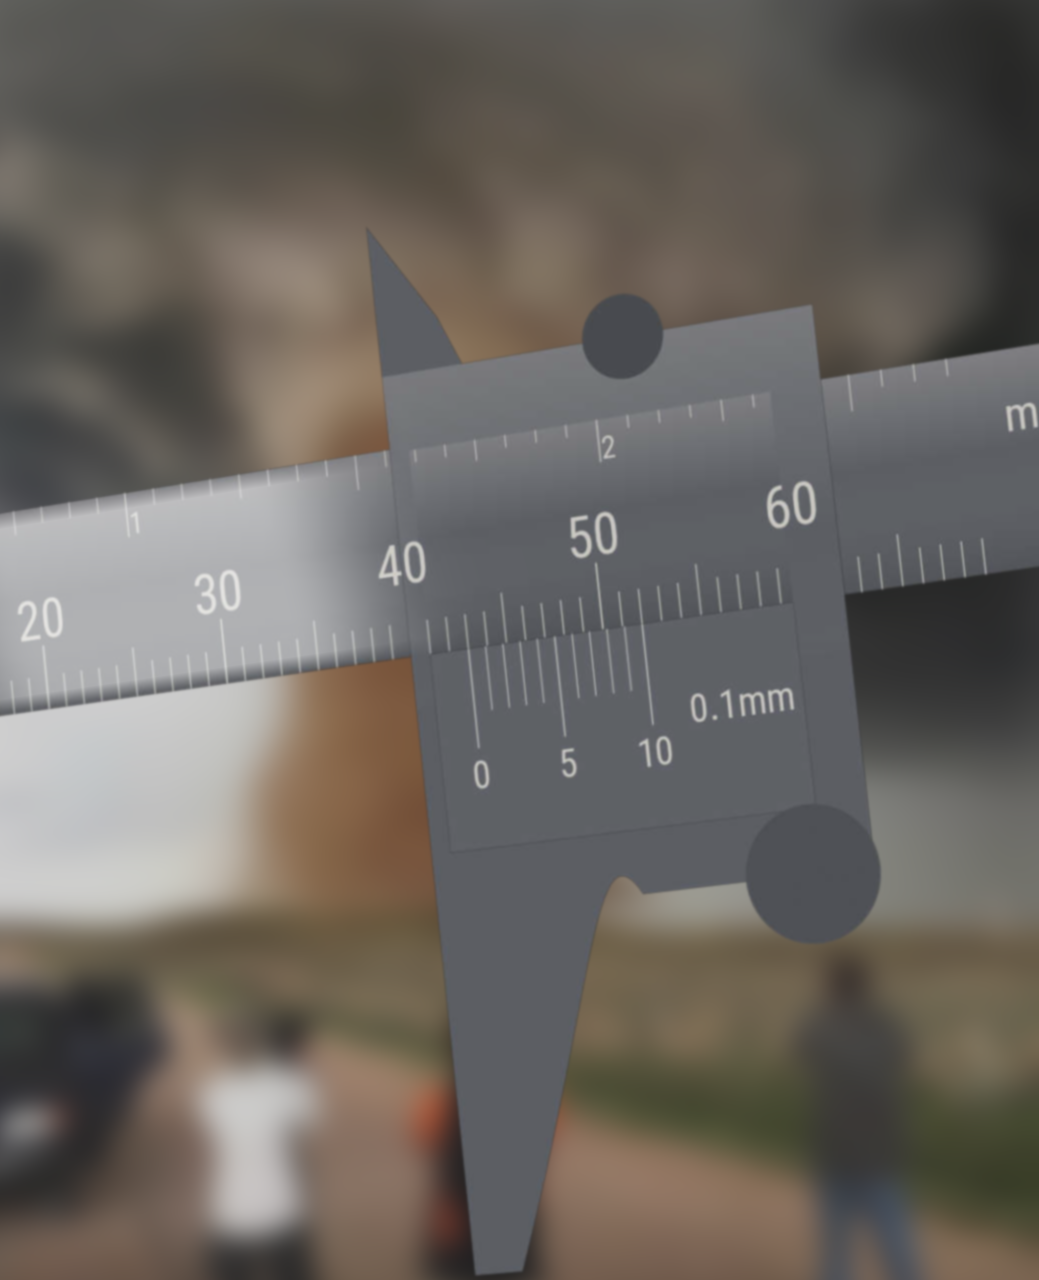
43.0 mm
